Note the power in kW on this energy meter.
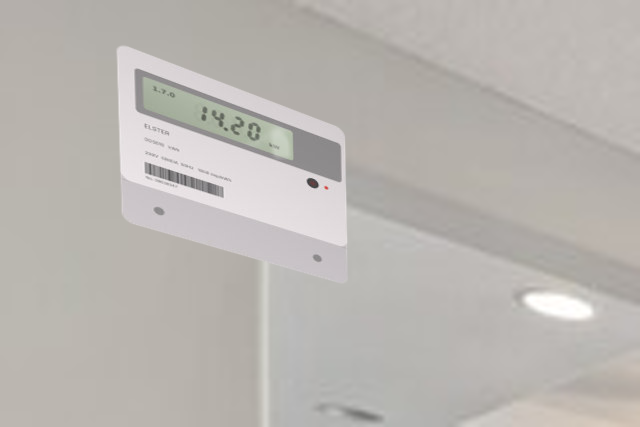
14.20 kW
